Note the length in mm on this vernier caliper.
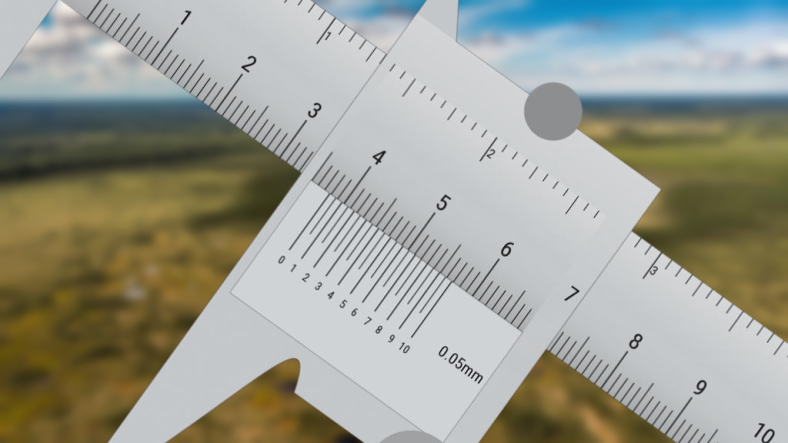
37.8 mm
